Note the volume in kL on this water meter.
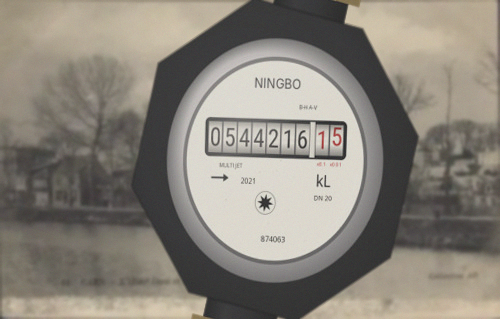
544216.15 kL
